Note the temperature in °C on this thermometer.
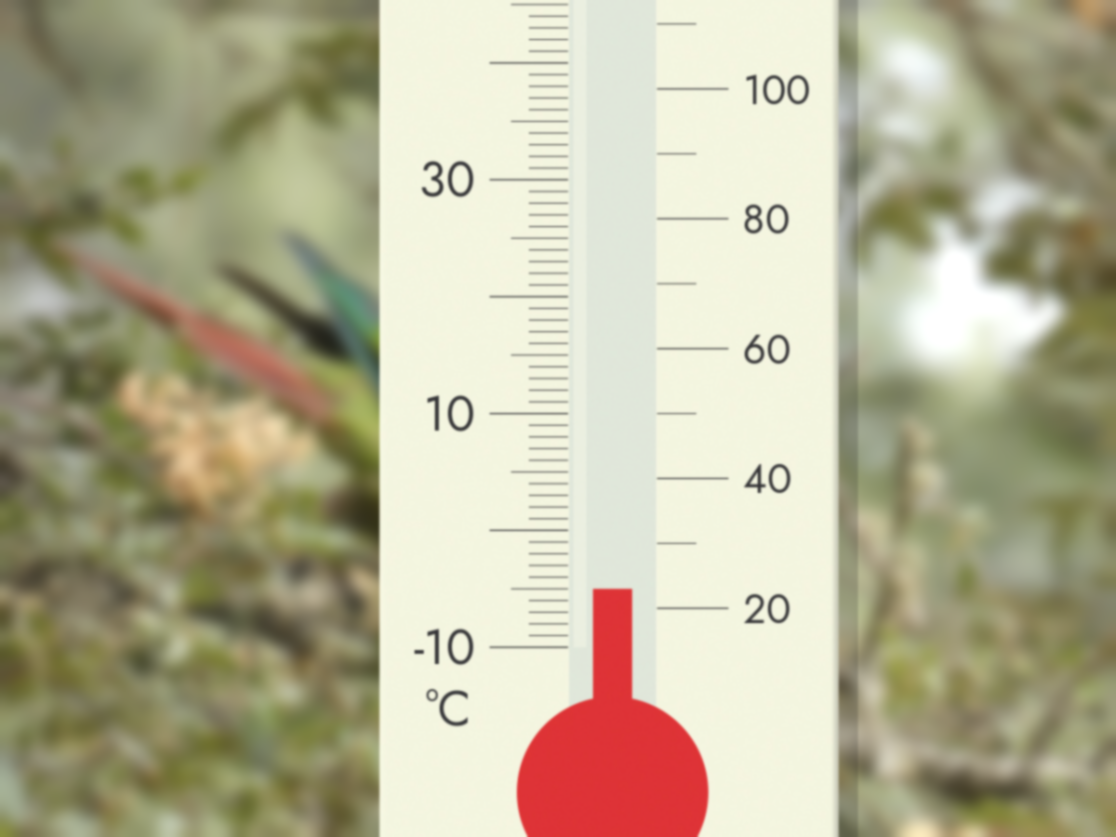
-5 °C
